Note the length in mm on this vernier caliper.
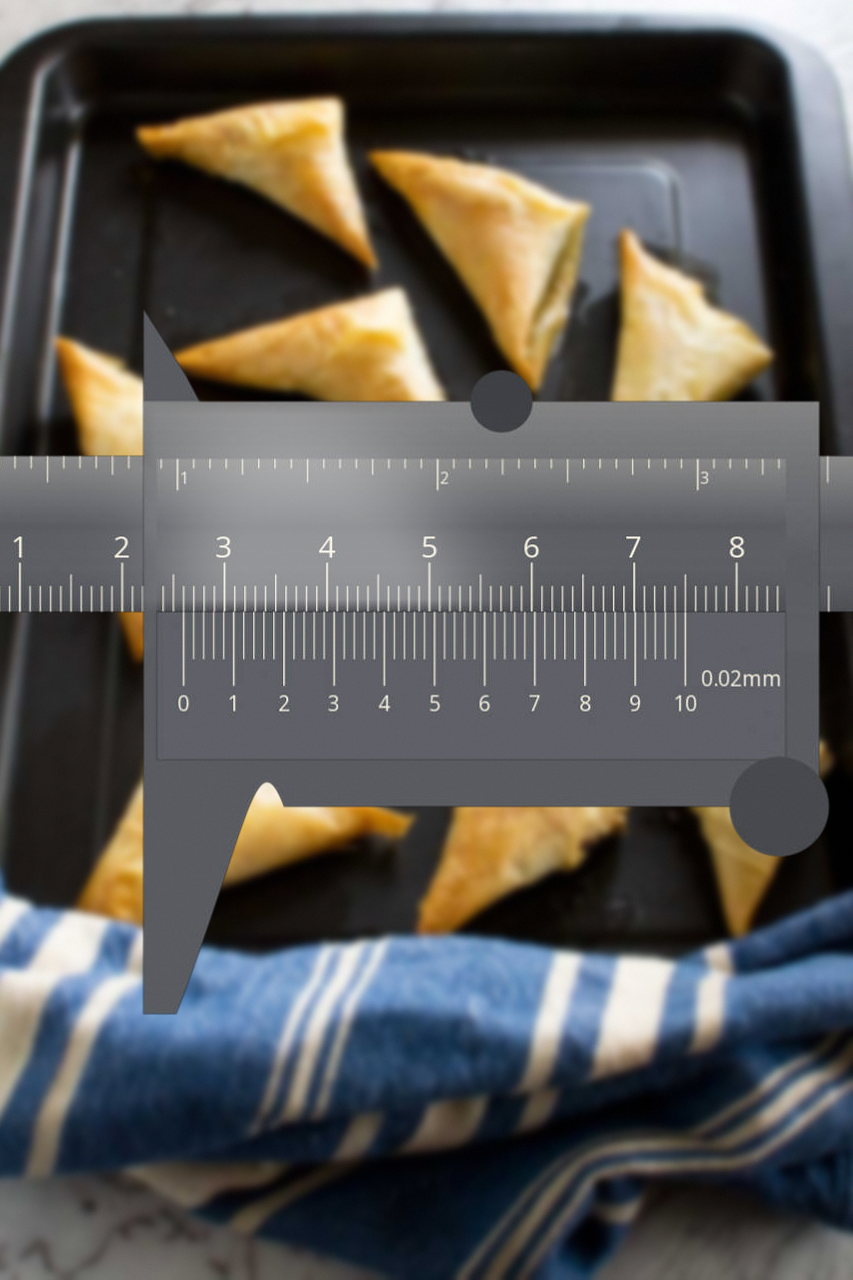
26.0 mm
